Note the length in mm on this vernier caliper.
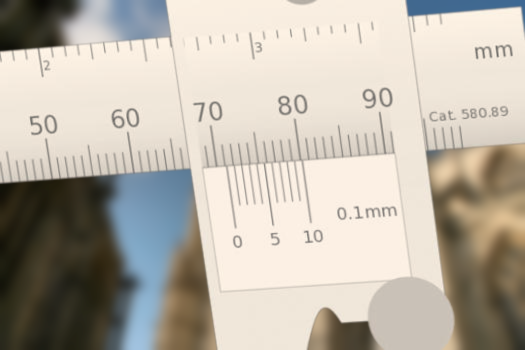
71.2 mm
